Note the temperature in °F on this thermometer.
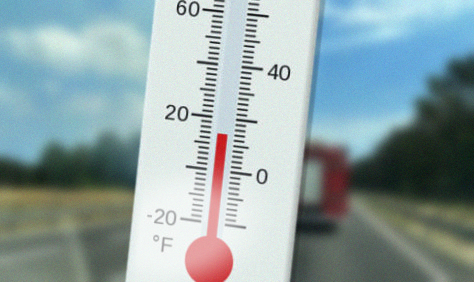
14 °F
